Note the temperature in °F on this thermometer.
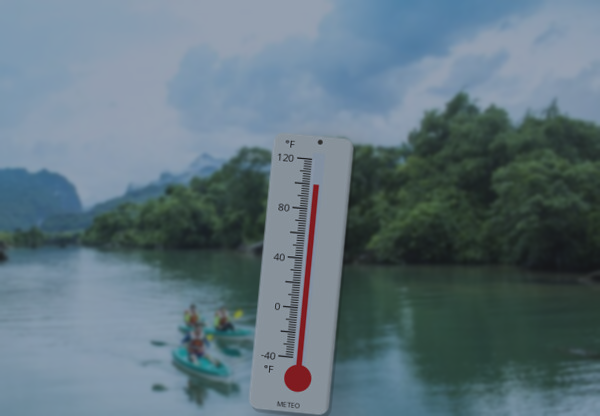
100 °F
